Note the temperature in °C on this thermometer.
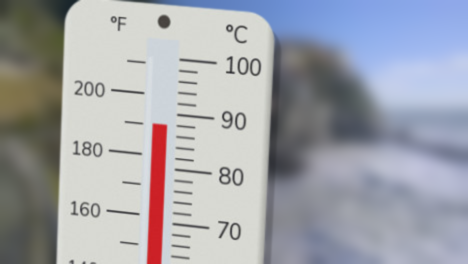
88 °C
